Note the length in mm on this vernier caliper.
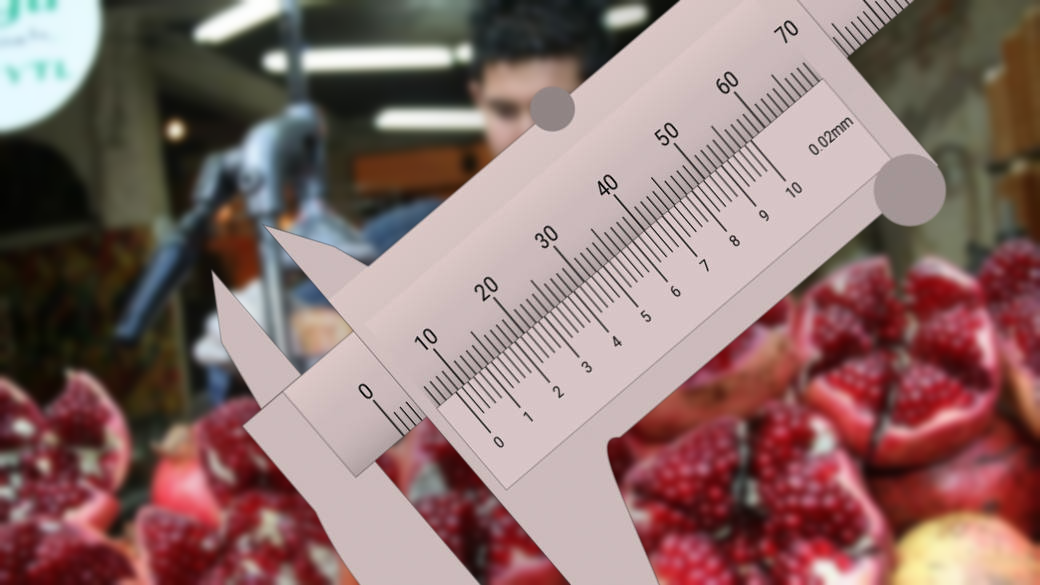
8.6 mm
